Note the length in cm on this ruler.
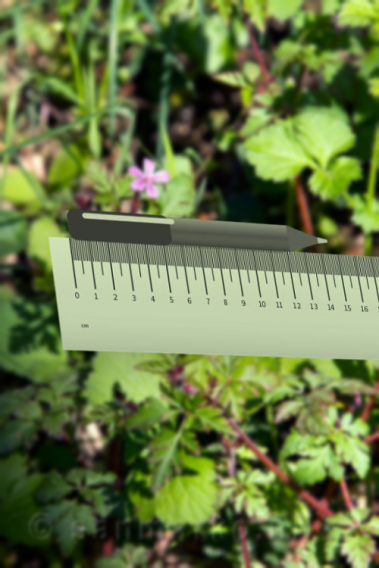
14.5 cm
